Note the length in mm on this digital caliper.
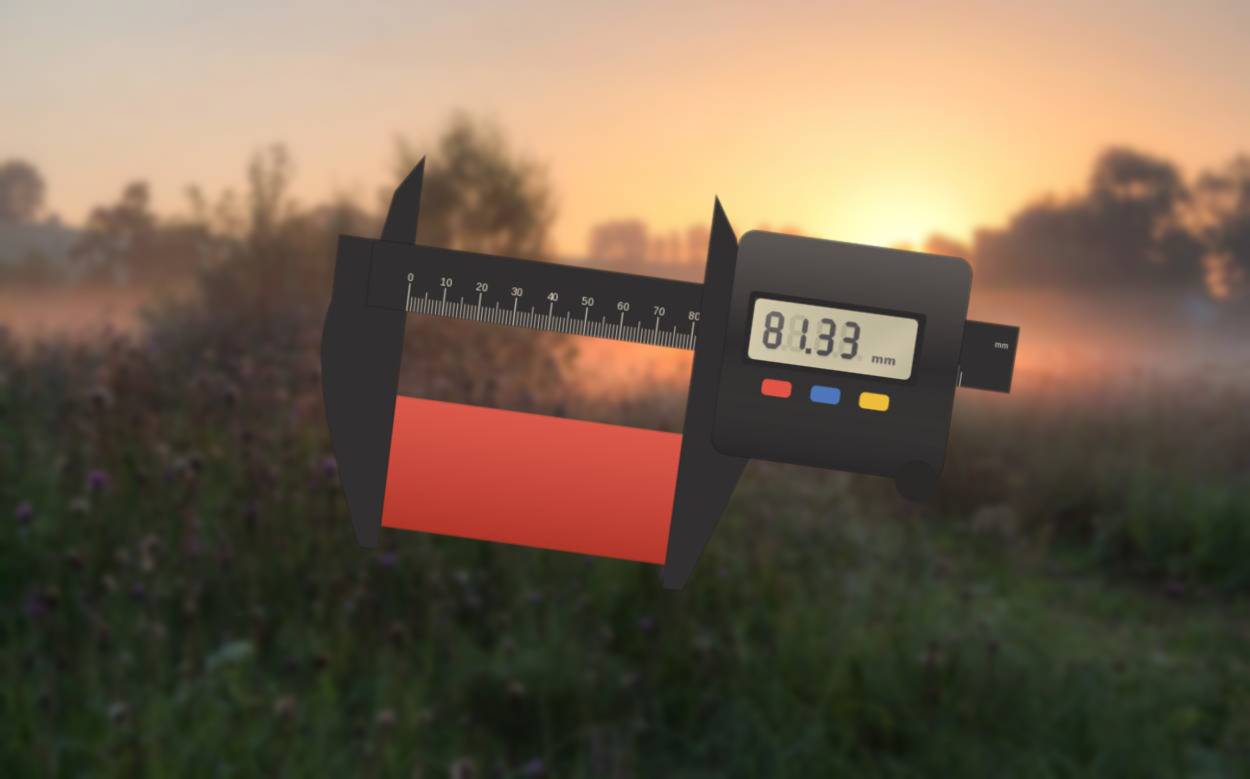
81.33 mm
